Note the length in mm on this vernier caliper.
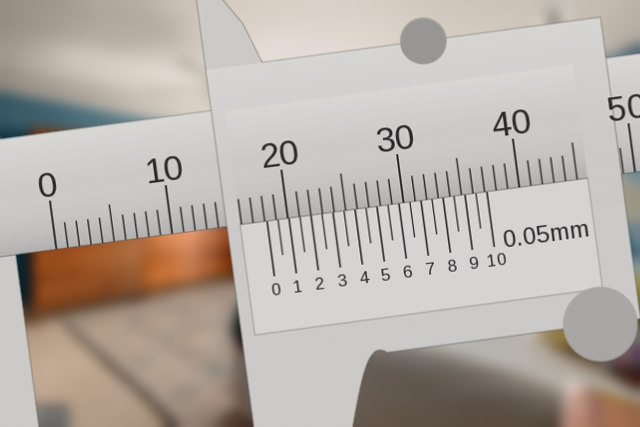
18.2 mm
